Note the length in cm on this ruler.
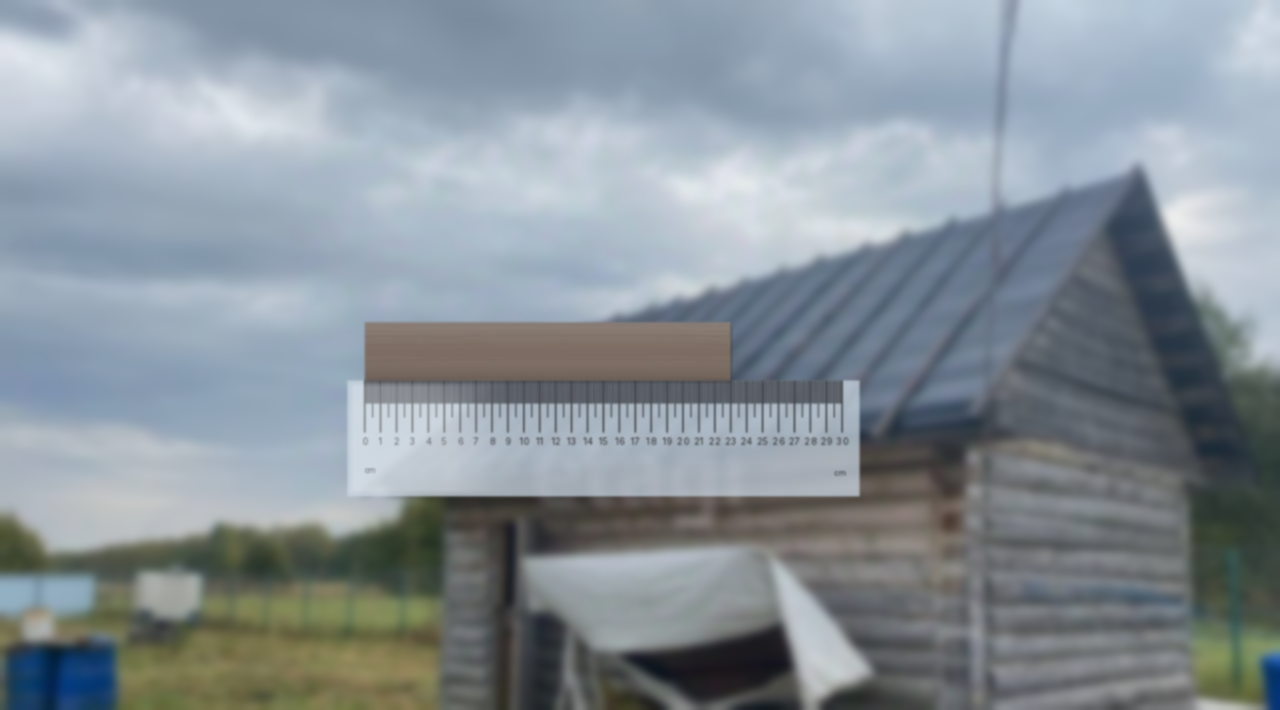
23 cm
